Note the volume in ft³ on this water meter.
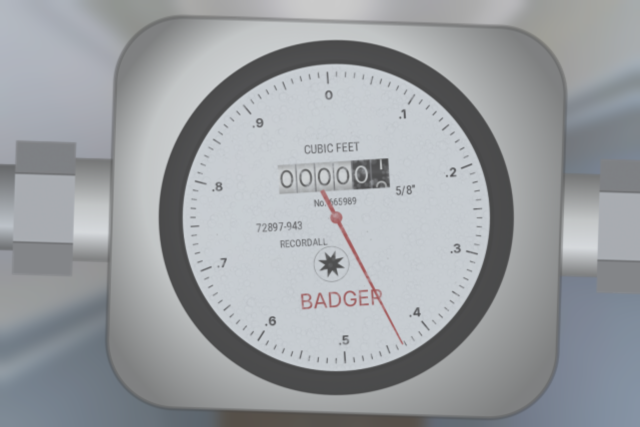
1.43 ft³
